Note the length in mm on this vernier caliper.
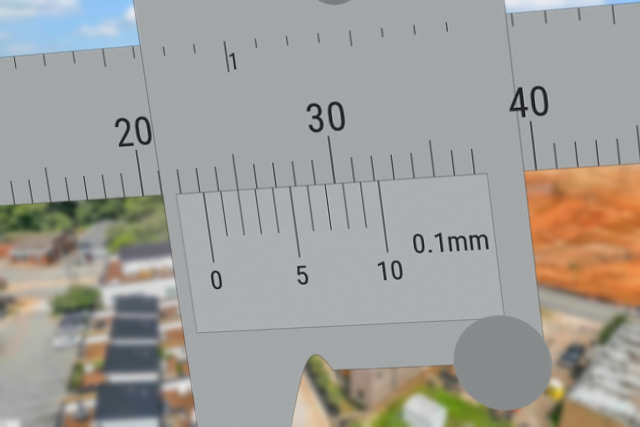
23.2 mm
